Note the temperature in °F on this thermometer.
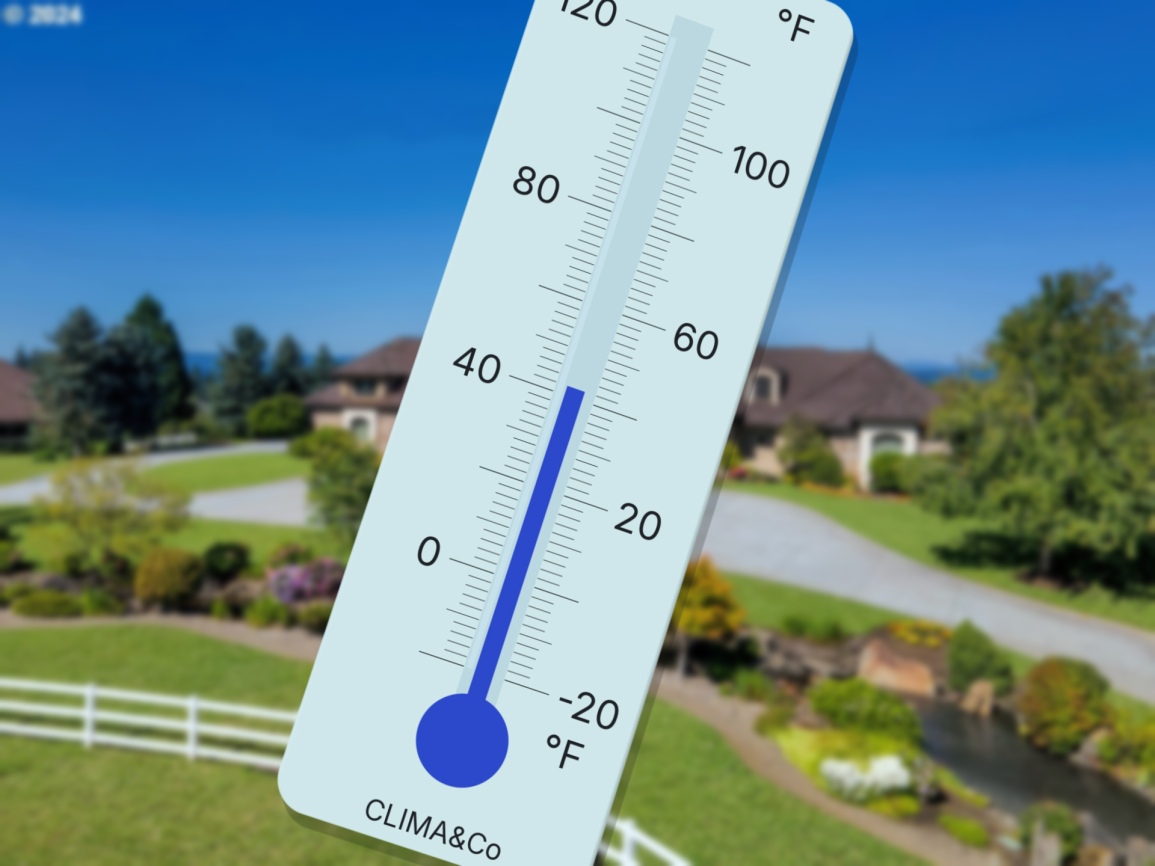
42 °F
